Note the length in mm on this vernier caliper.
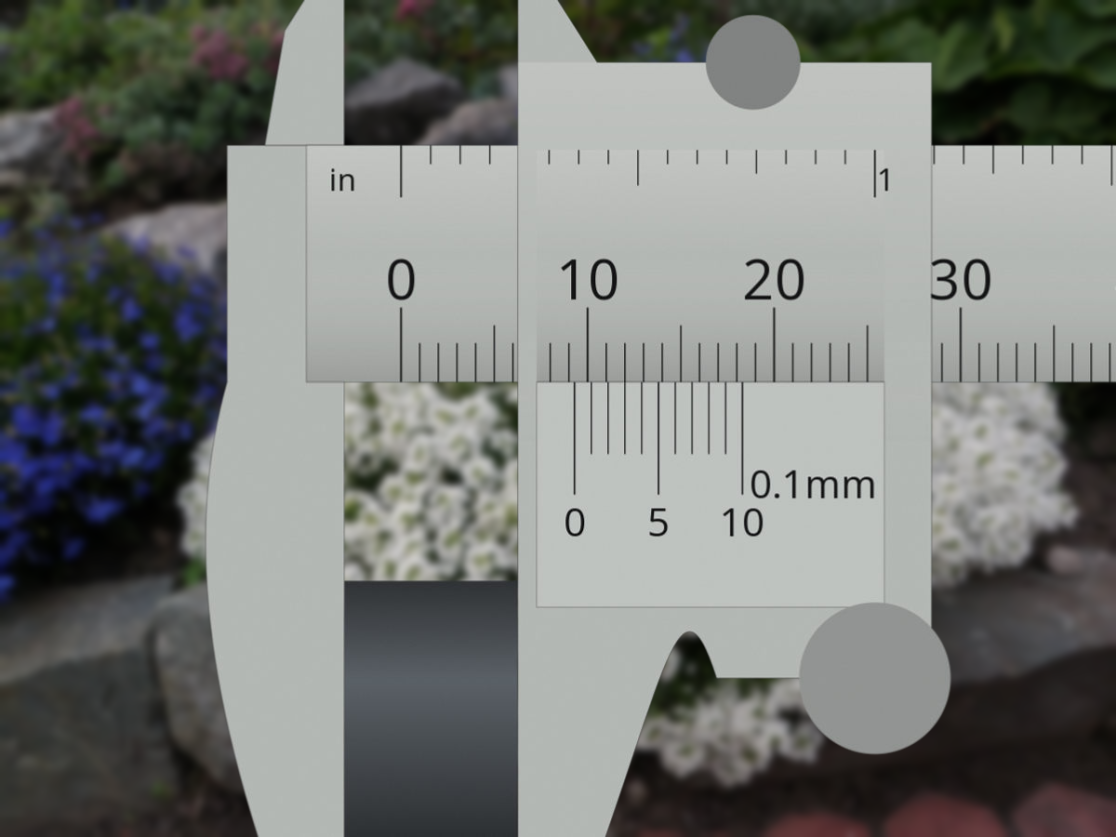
9.3 mm
